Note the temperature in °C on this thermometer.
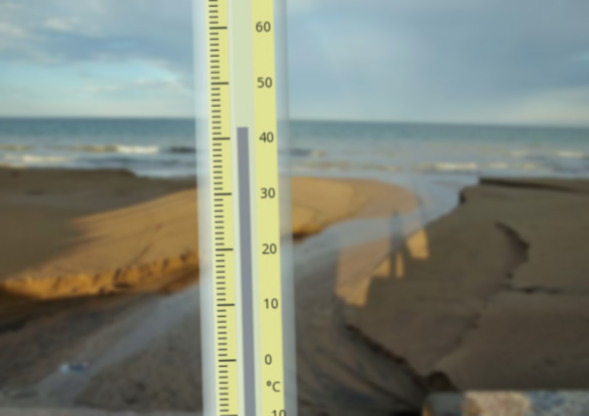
42 °C
